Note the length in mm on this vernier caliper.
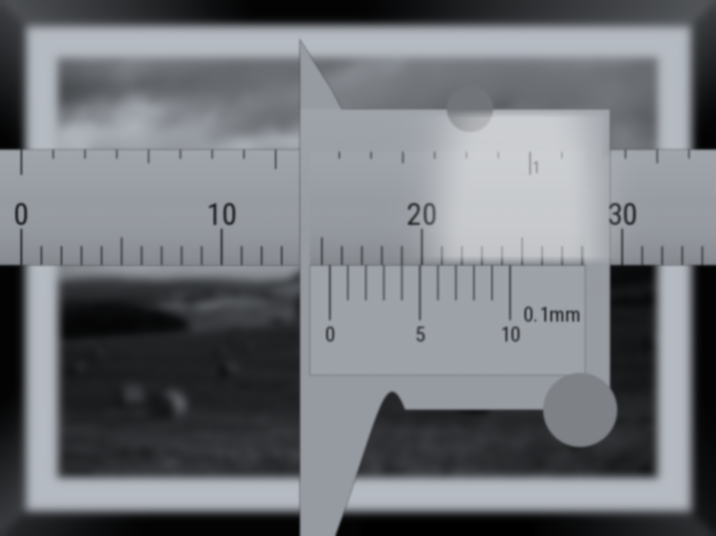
15.4 mm
